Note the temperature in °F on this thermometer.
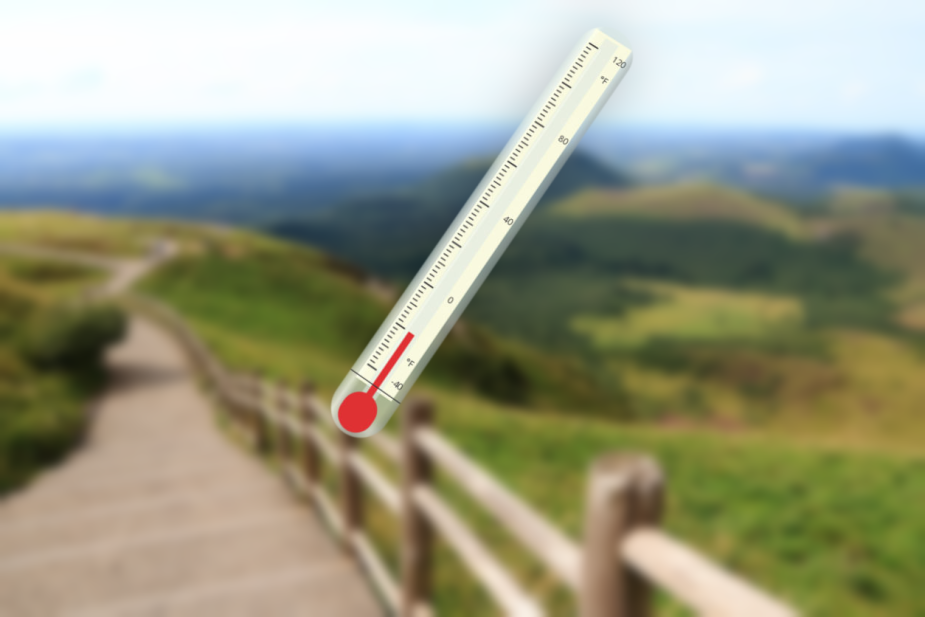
-20 °F
